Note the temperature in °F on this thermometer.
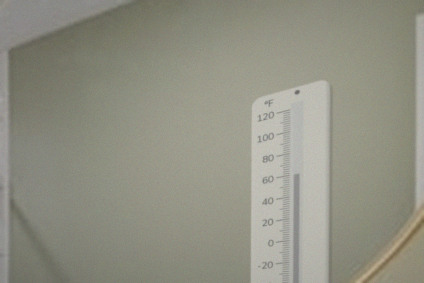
60 °F
